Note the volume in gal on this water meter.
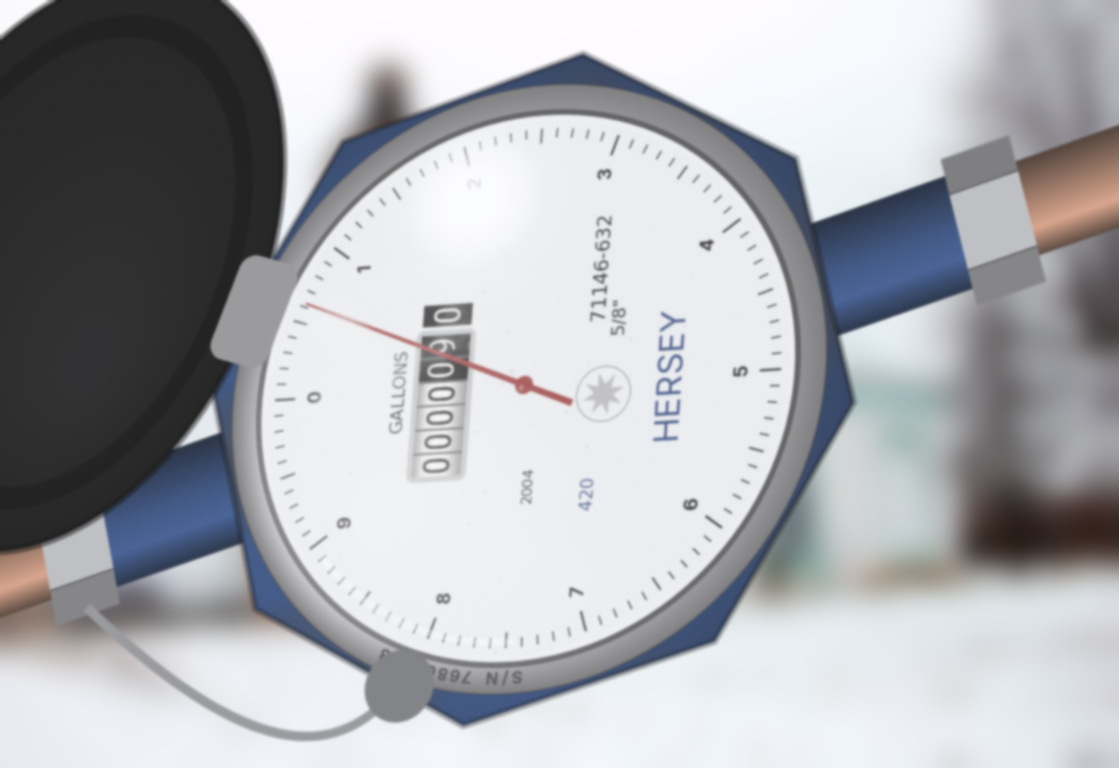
90.6 gal
